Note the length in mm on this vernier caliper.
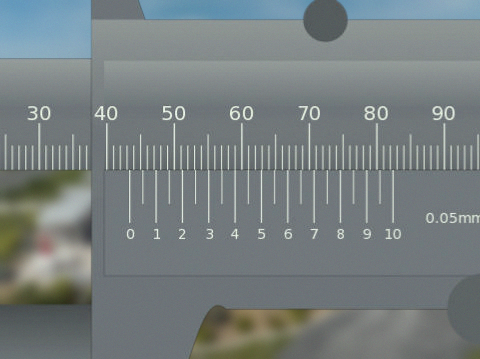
43.4 mm
